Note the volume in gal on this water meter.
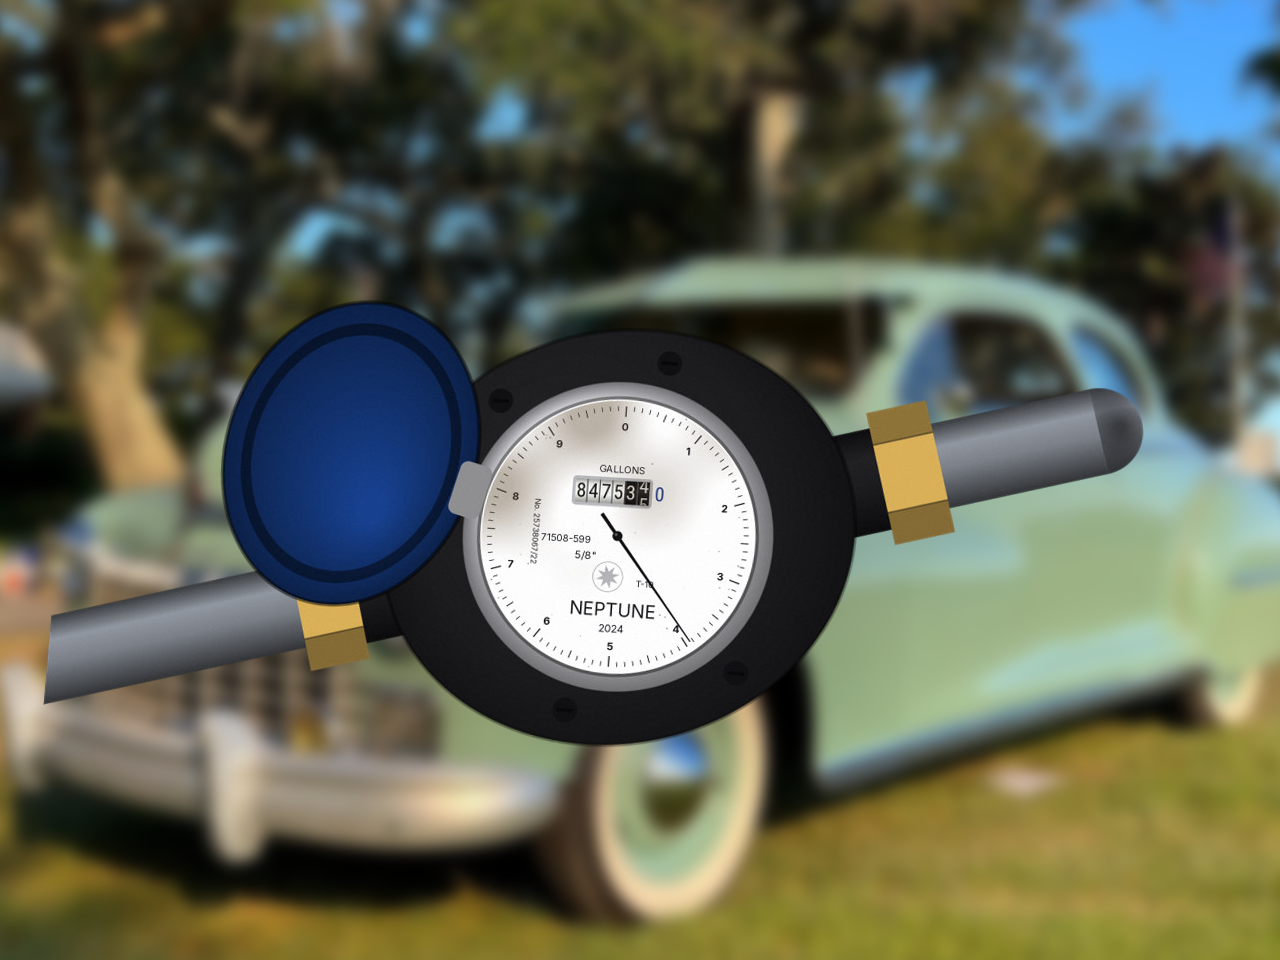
8475343.9 gal
